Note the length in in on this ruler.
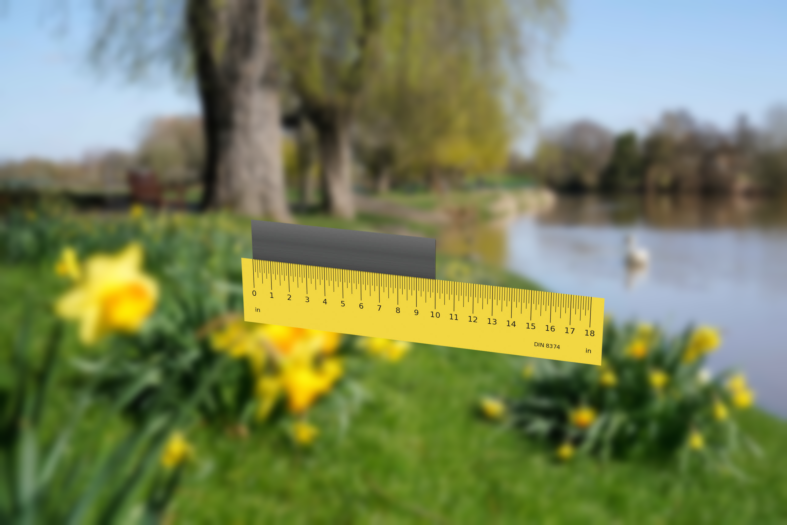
10 in
